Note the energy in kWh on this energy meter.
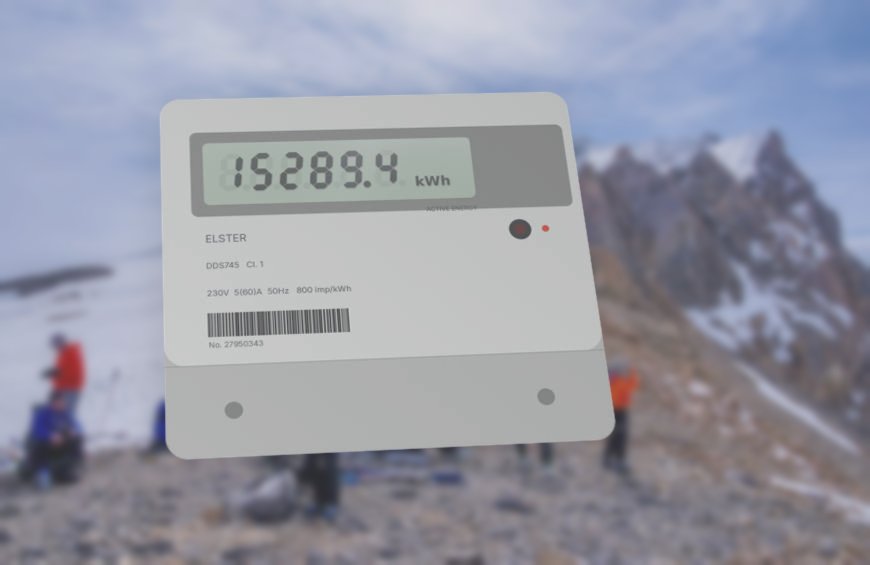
15289.4 kWh
